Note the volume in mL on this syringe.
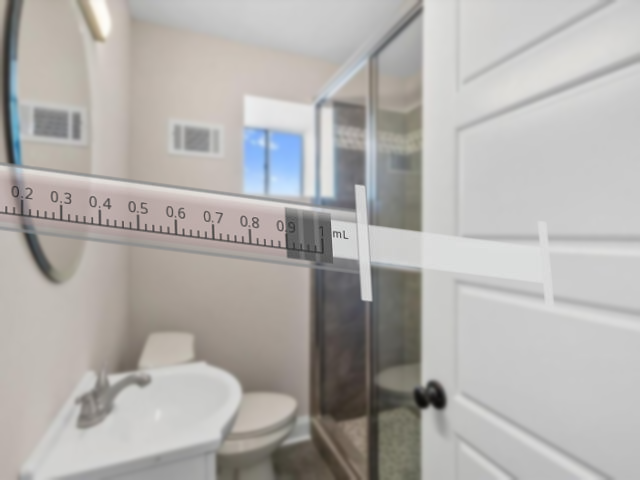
0.9 mL
